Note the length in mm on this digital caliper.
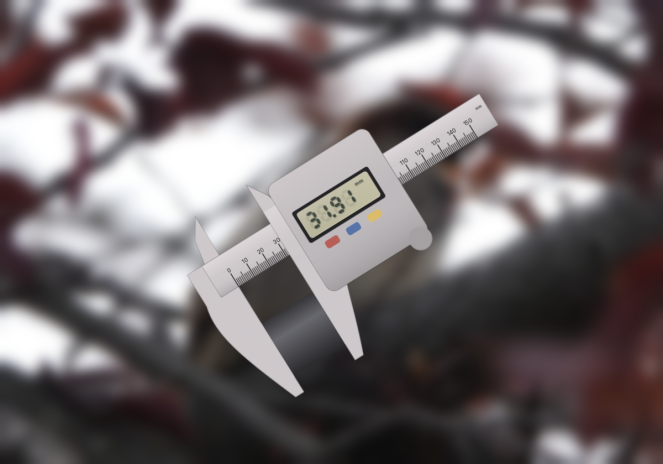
31.91 mm
